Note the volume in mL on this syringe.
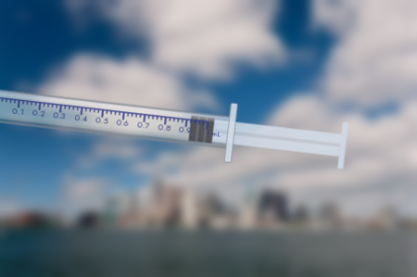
0.92 mL
